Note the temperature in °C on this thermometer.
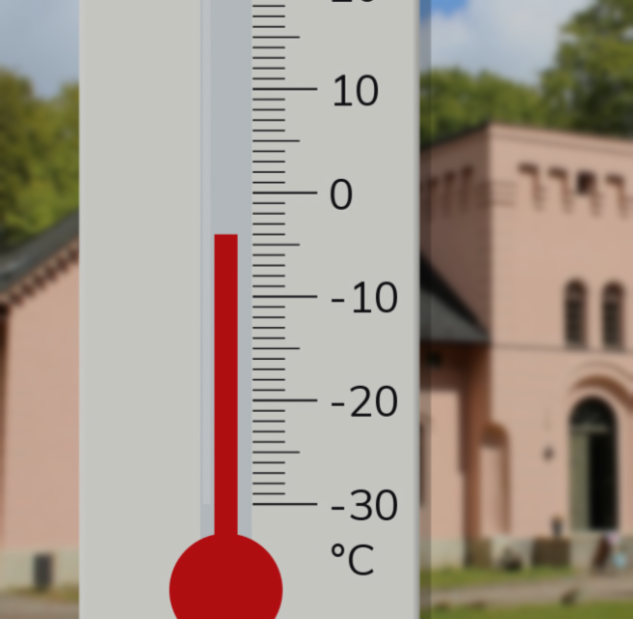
-4 °C
